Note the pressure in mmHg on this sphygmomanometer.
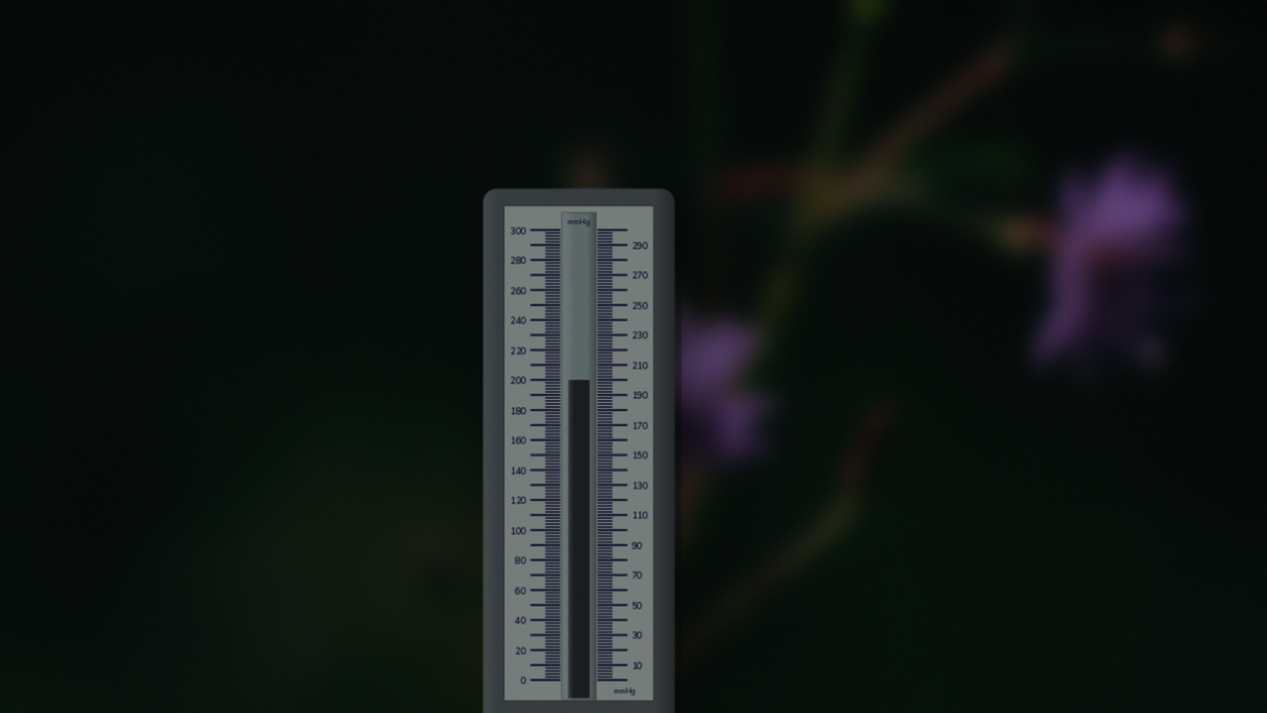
200 mmHg
